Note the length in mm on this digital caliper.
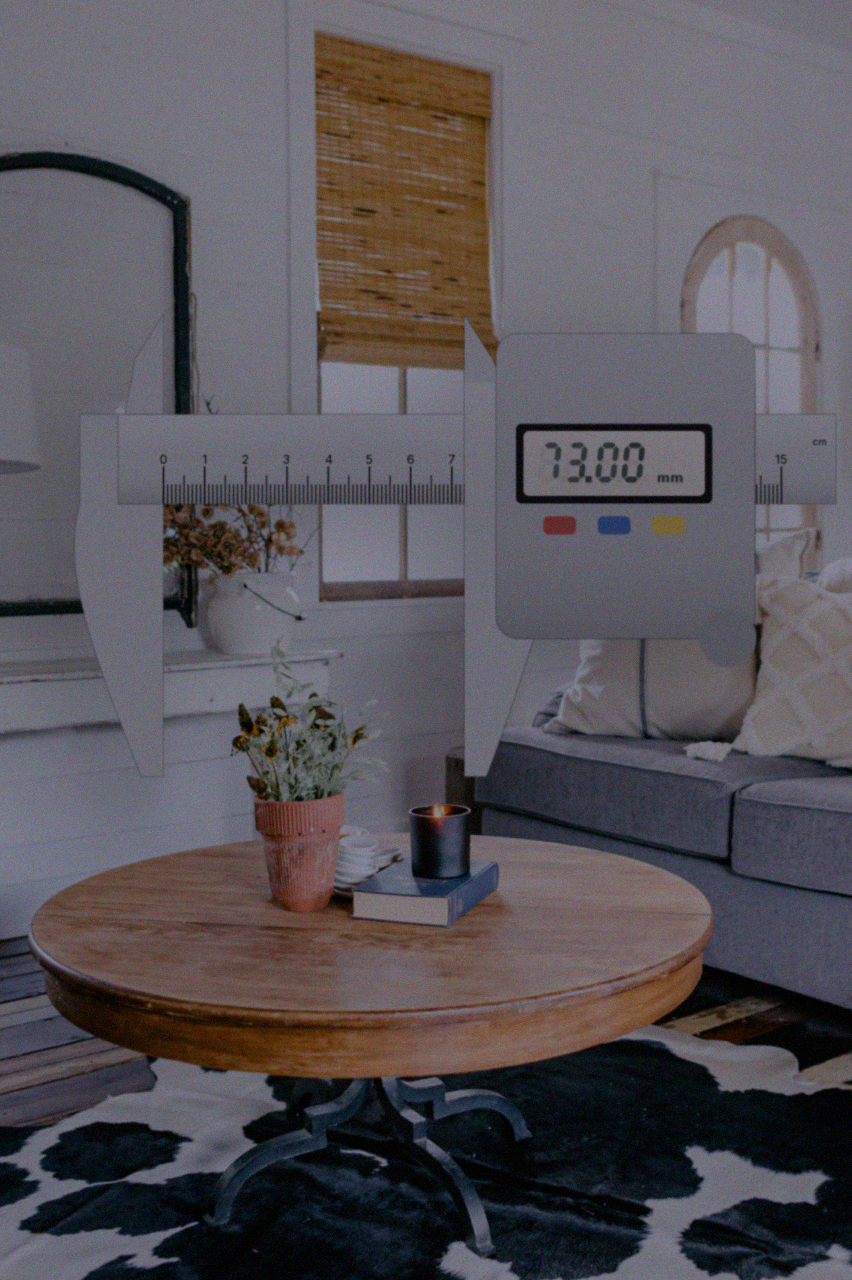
73.00 mm
